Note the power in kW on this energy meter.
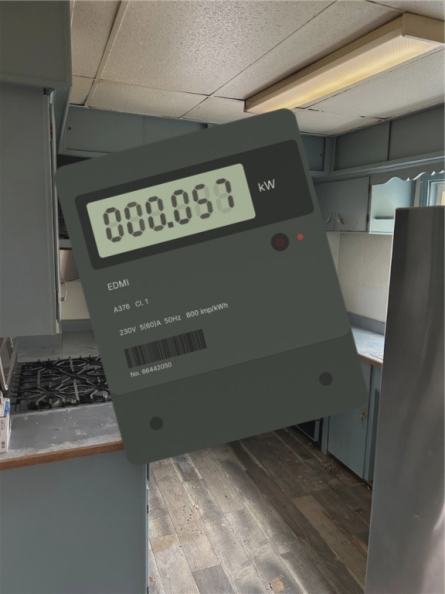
0.057 kW
